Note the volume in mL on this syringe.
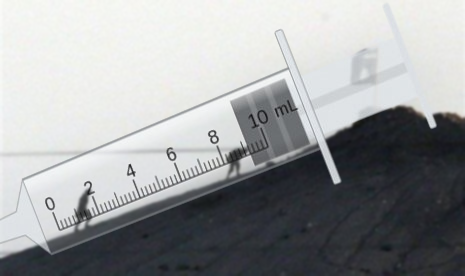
9.2 mL
